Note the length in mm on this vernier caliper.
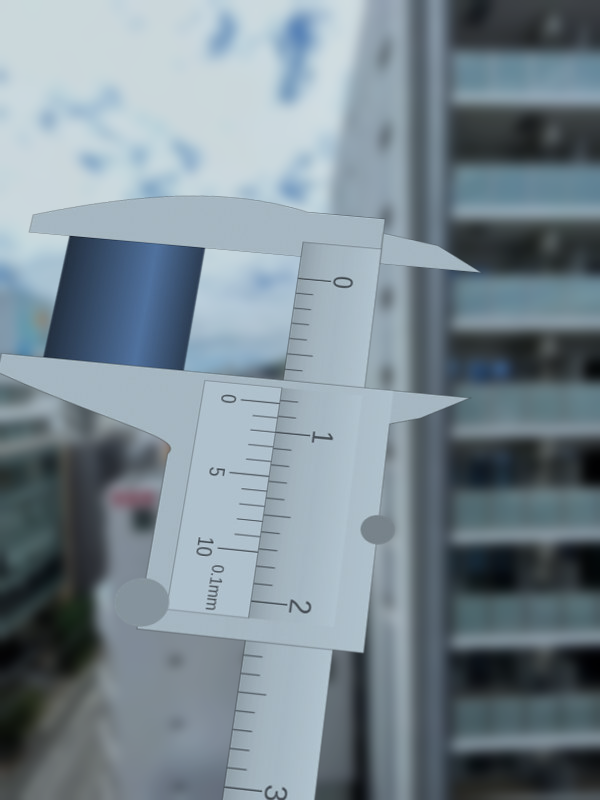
8.2 mm
